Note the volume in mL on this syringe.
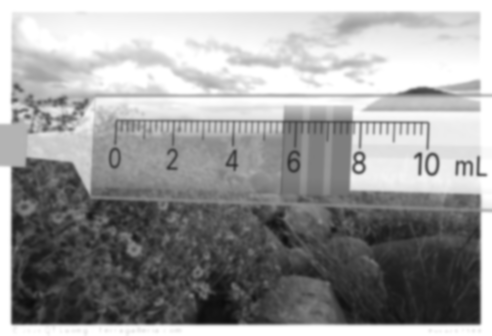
5.6 mL
